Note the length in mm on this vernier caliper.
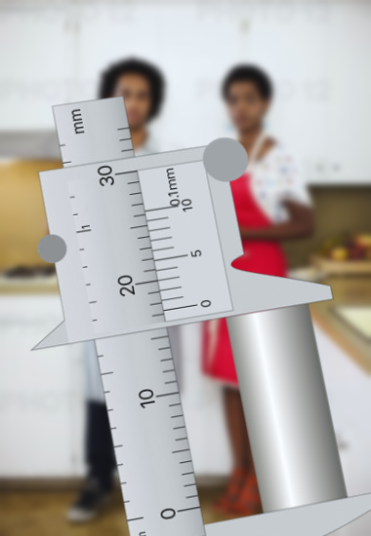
17.3 mm
